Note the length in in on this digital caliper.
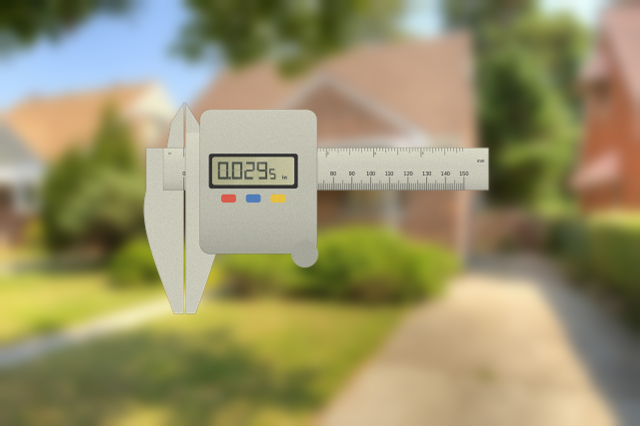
0.0295 in
